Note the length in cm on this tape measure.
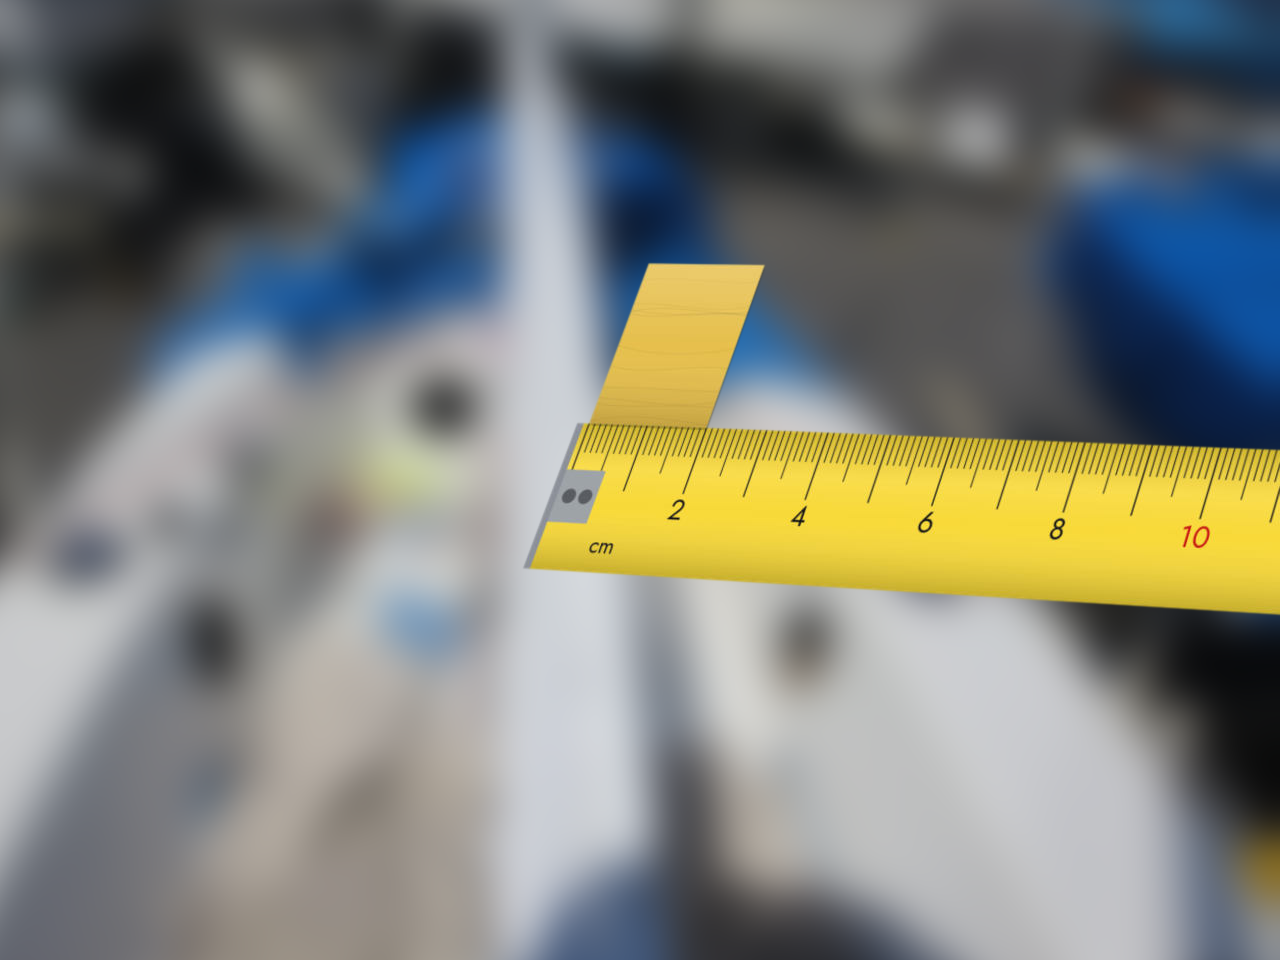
2 cm
